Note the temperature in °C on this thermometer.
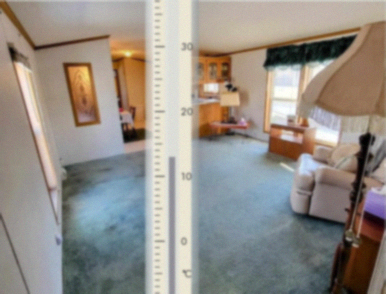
13 °C
